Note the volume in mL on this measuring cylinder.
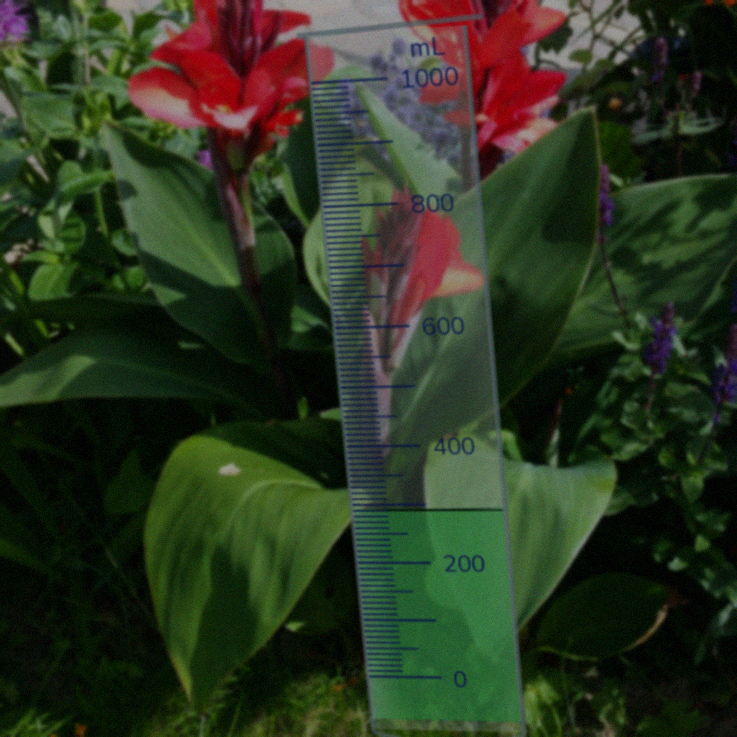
290 mL
